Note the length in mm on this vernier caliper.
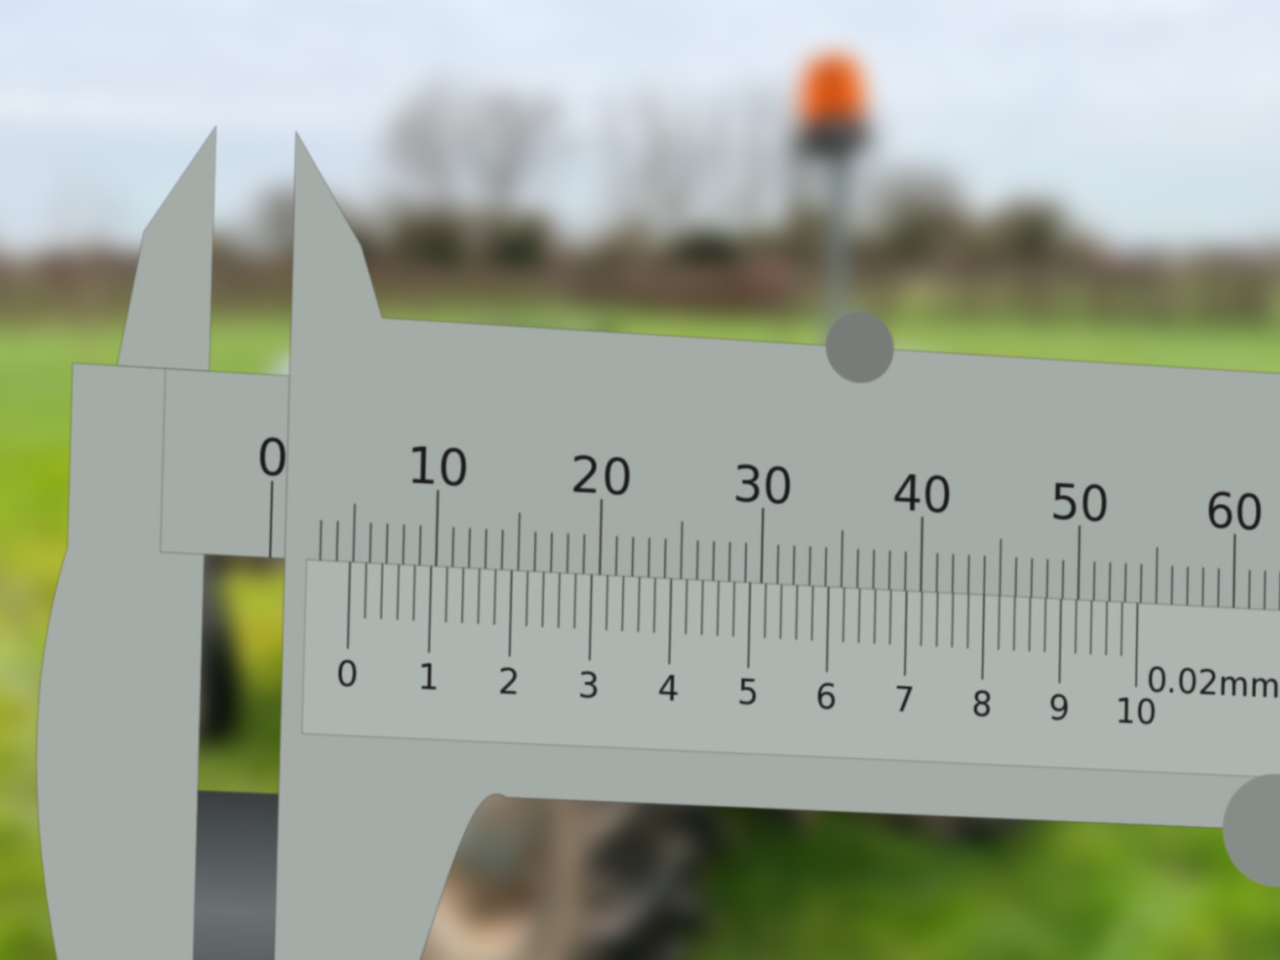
4.8 mm
